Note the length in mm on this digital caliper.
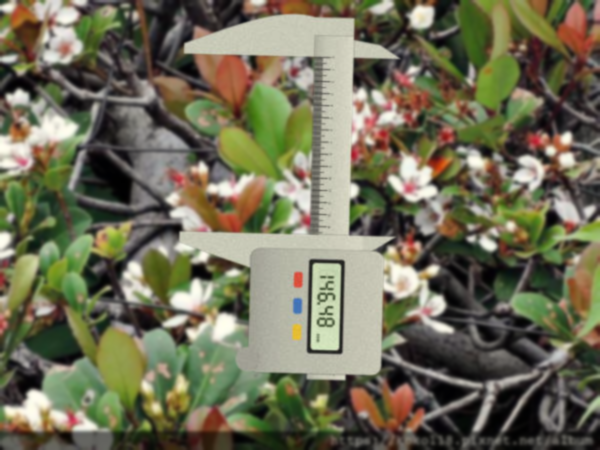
146.48 mm
